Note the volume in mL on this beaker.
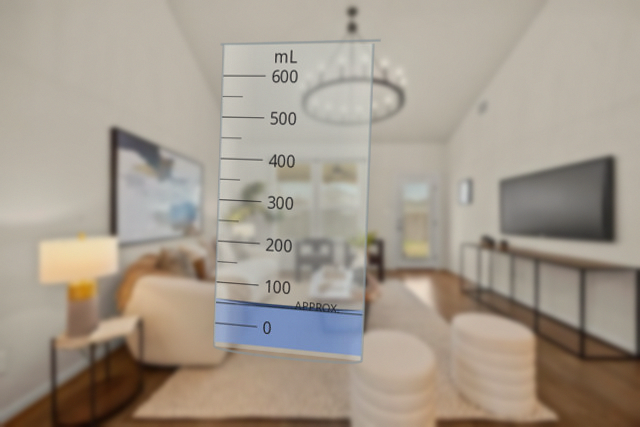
50 mL
